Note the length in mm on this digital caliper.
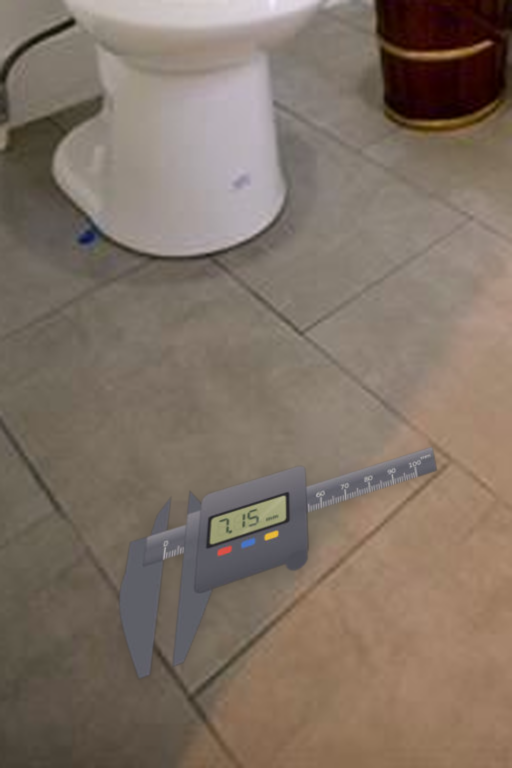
7.15 mm
